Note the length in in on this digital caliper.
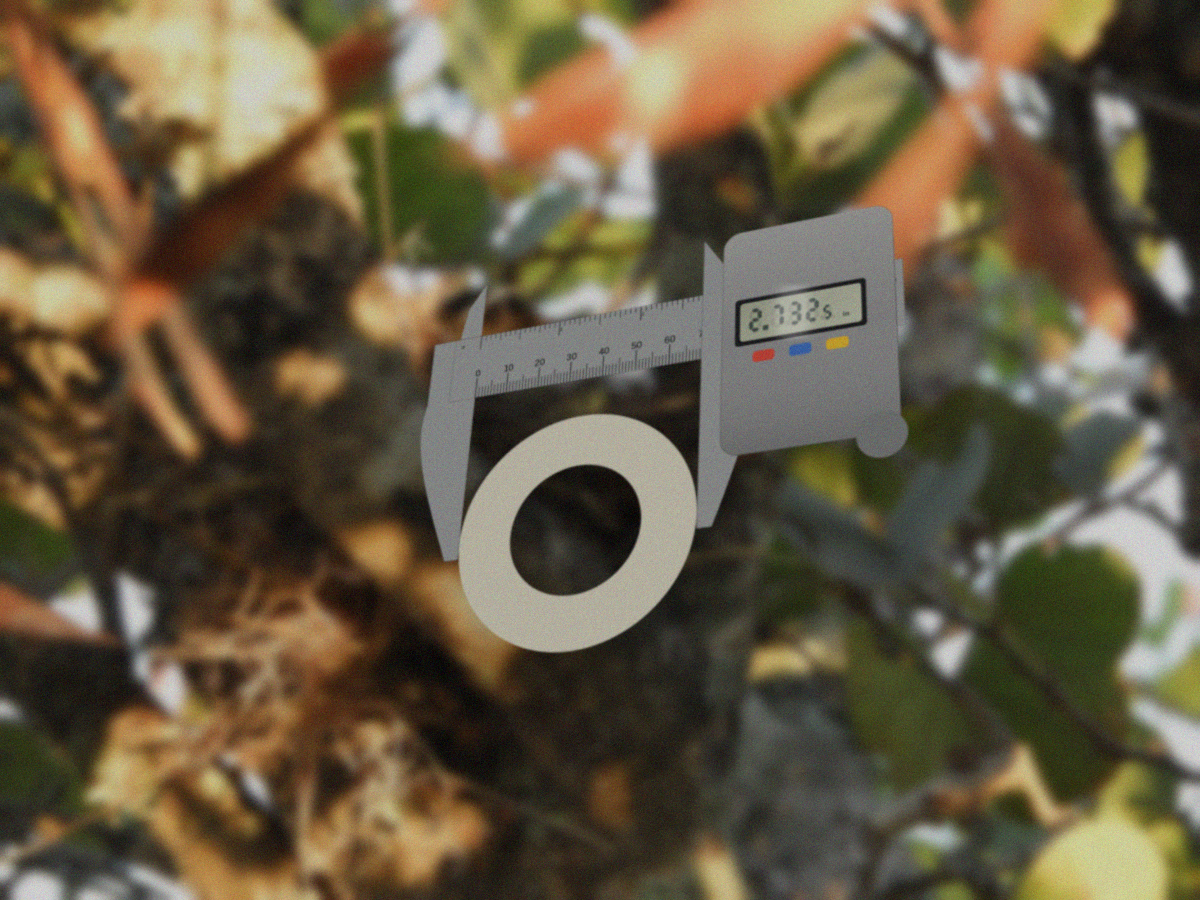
2.7325 in
